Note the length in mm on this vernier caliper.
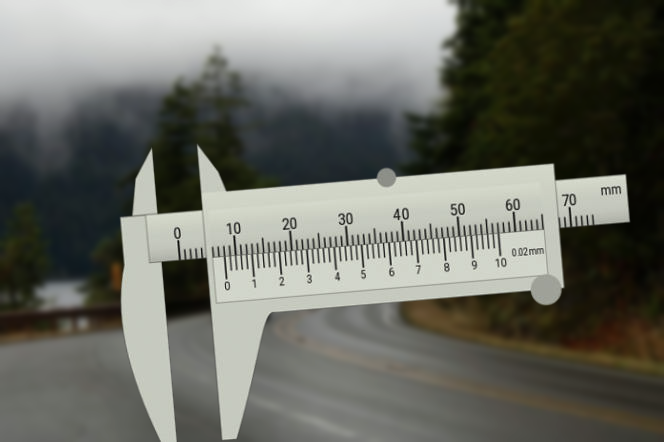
8.0 mm
